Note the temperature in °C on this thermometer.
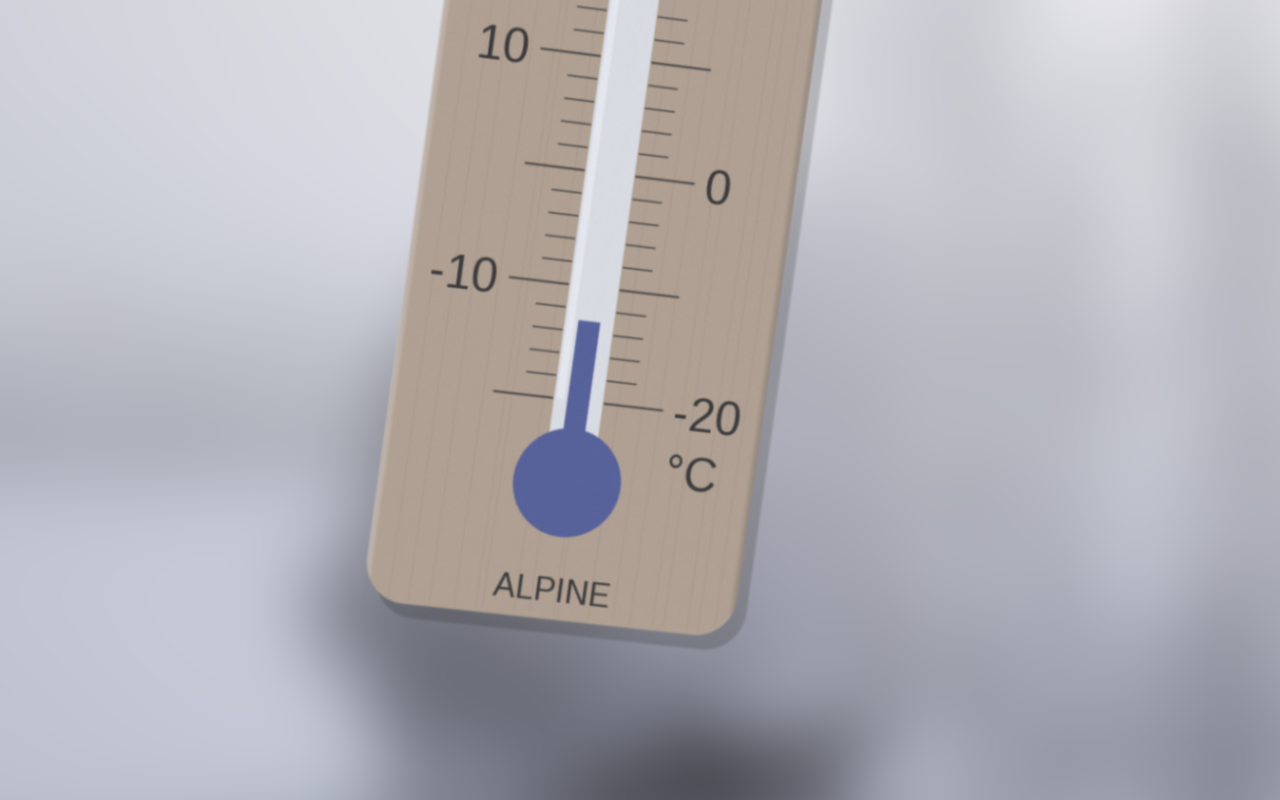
-13 °C
